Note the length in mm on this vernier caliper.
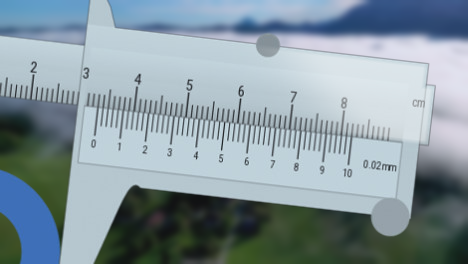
33.0 mm
